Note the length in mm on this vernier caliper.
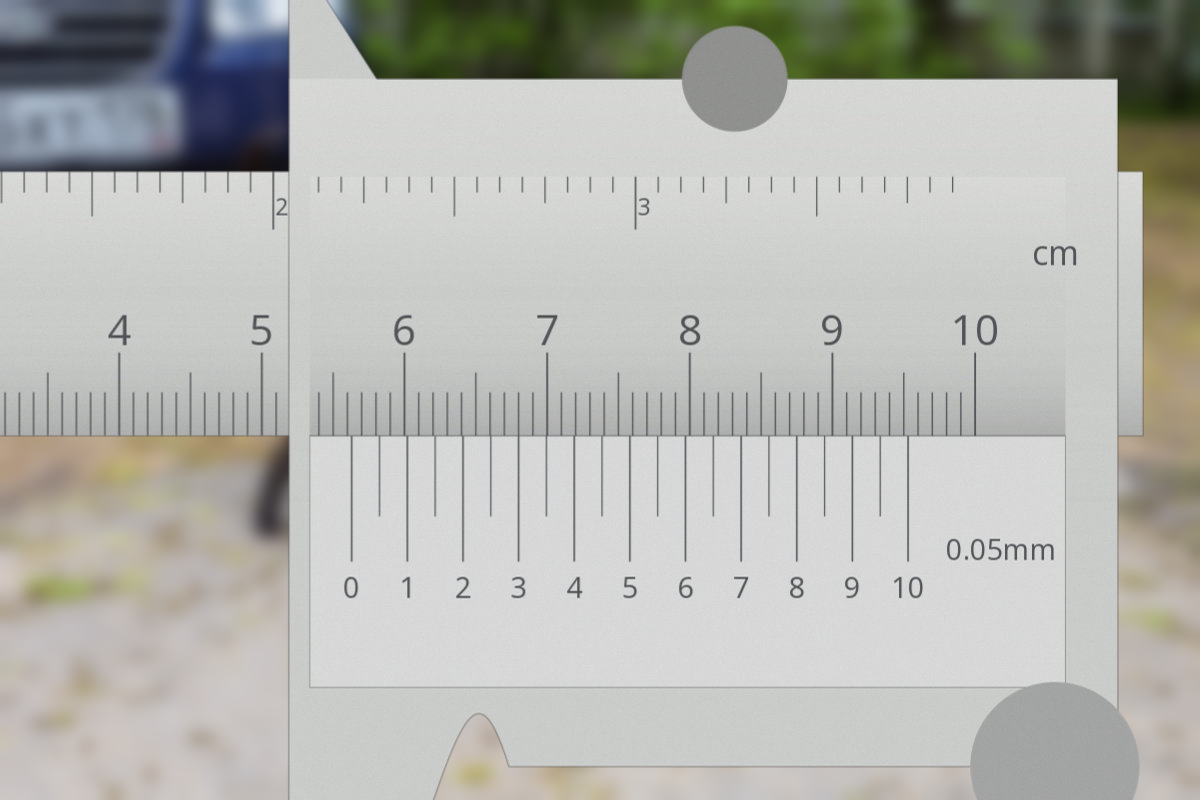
56.3 mm
